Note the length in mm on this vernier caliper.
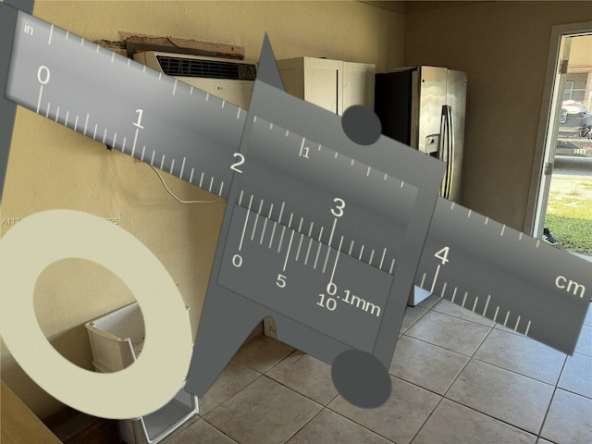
22.0 mm
